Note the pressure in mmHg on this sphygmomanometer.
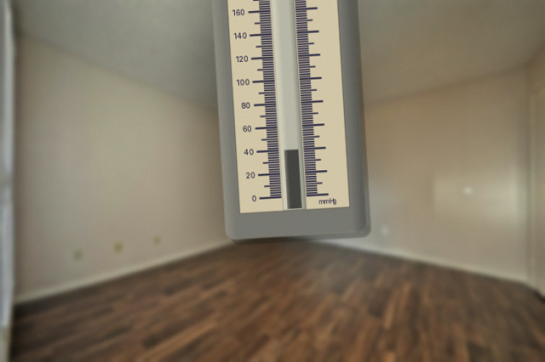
40 mmHg
